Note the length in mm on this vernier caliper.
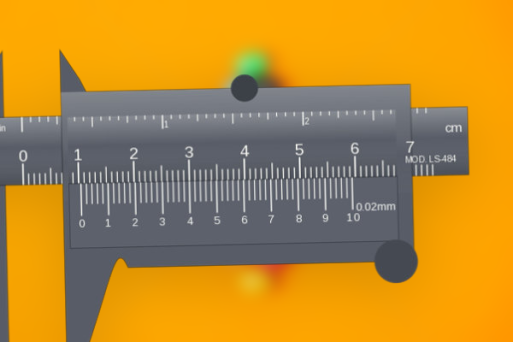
10.4 mm
